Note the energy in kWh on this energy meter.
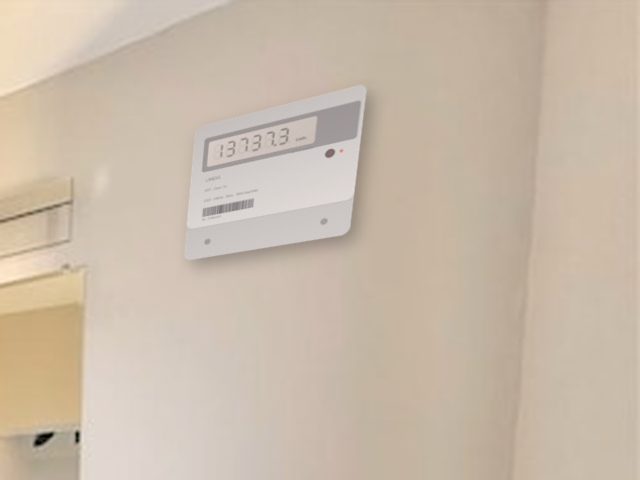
13737.3 kWh
